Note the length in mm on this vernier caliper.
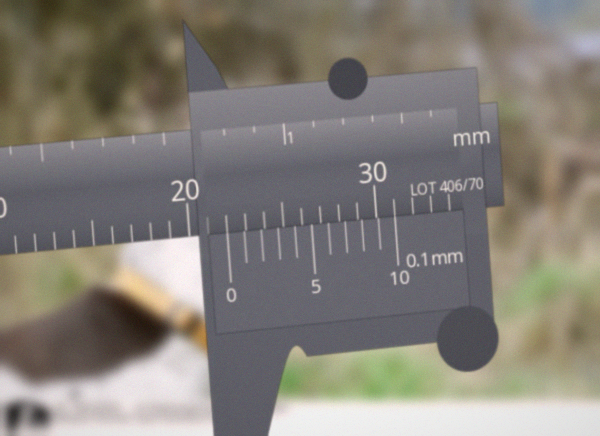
22.0 mm
